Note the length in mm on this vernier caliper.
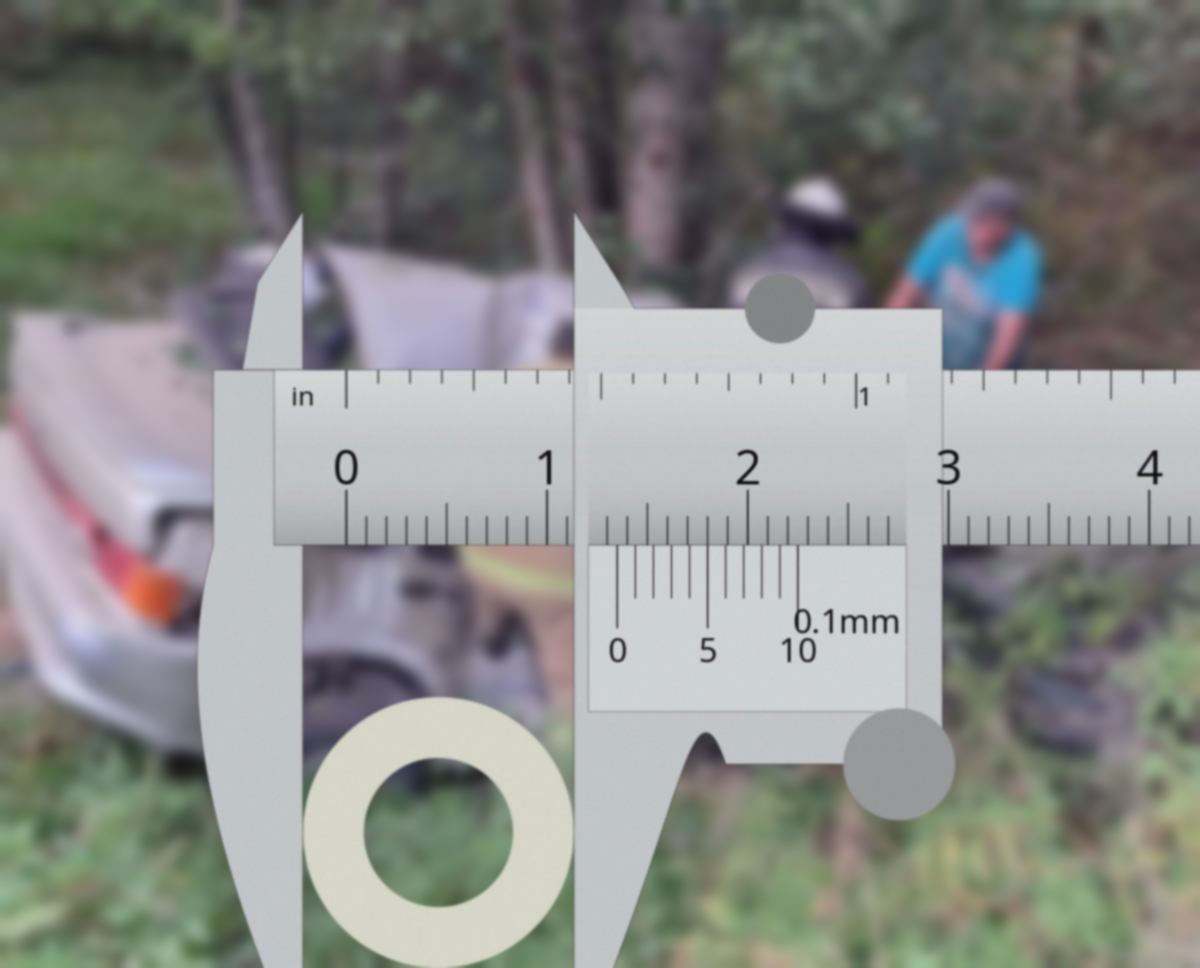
13.5 mm
